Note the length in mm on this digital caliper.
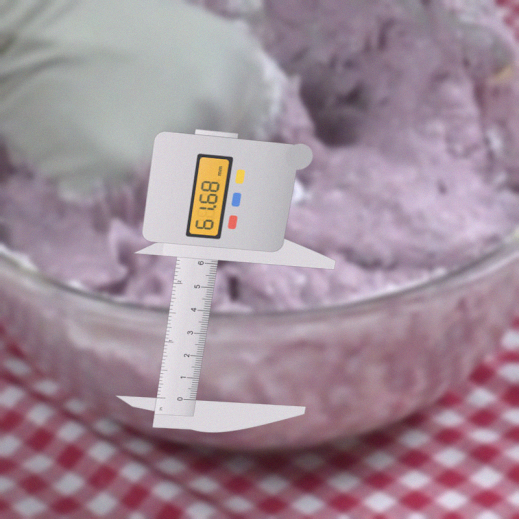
61.68 mm
